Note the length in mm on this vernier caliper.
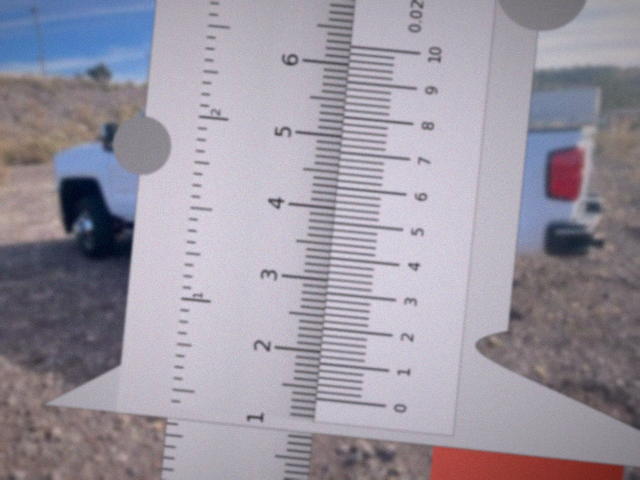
13.5 mm
